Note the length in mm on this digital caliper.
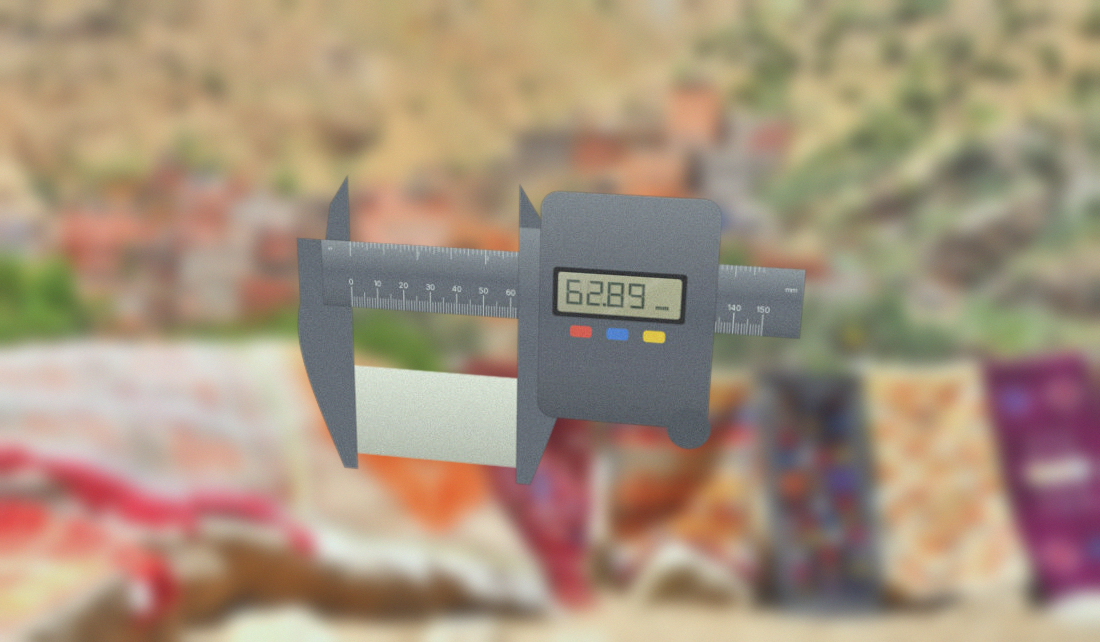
62.89 mm
